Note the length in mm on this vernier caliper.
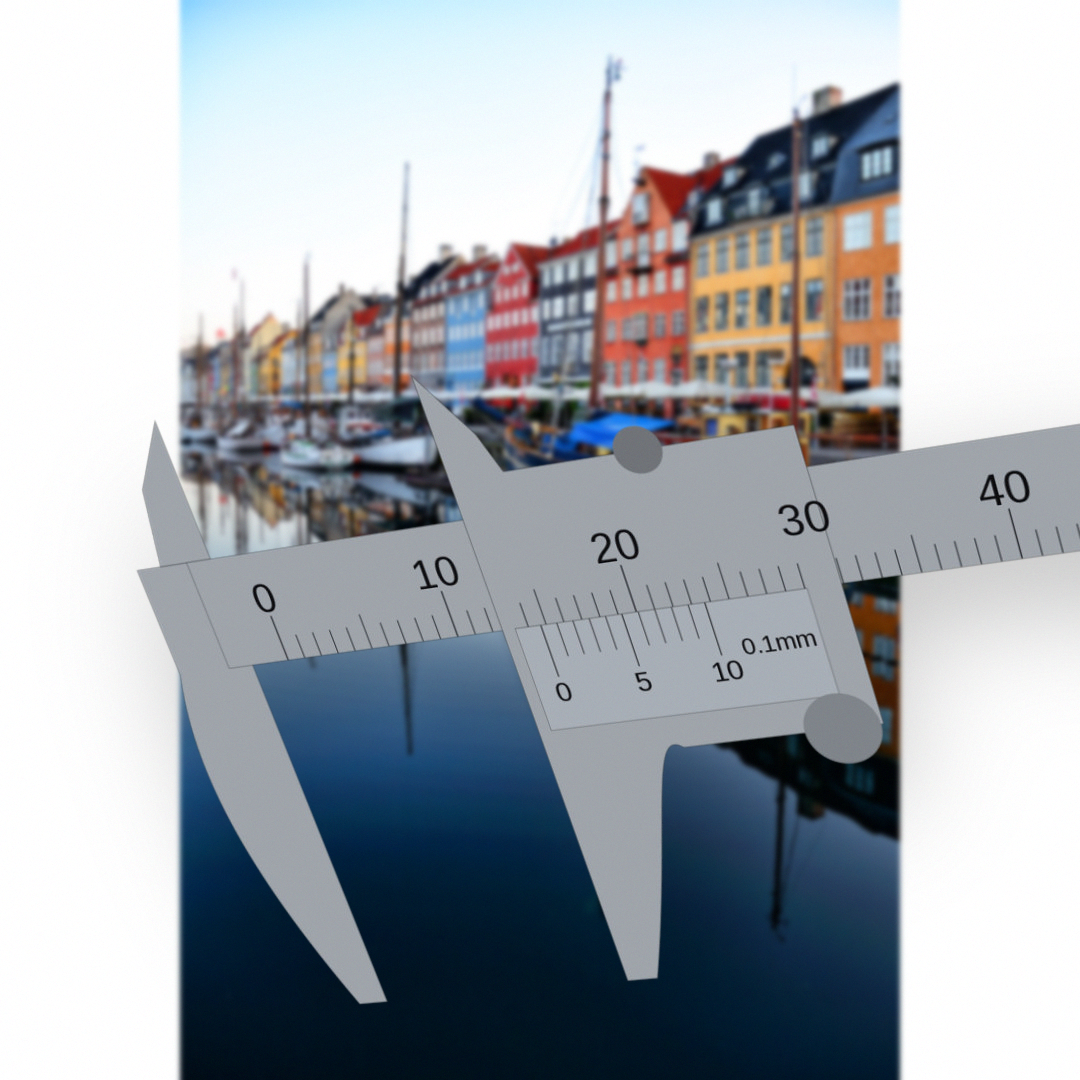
14.7 mm
